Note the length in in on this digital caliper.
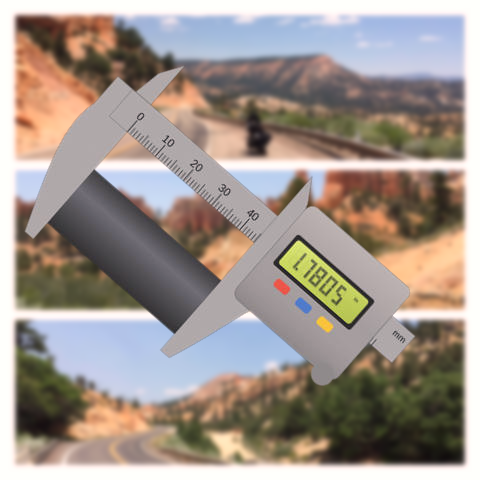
1.7805 in
